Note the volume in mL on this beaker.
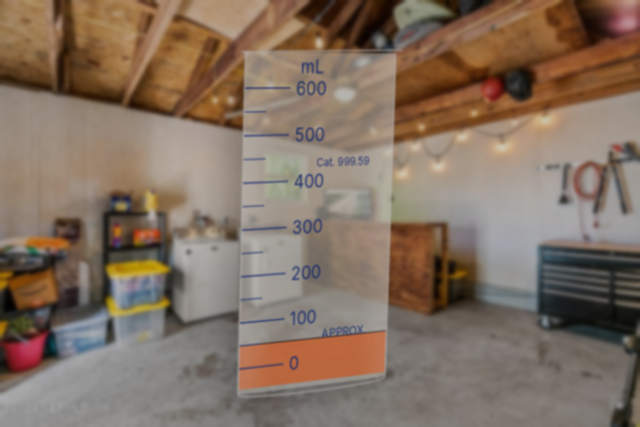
50 mL
